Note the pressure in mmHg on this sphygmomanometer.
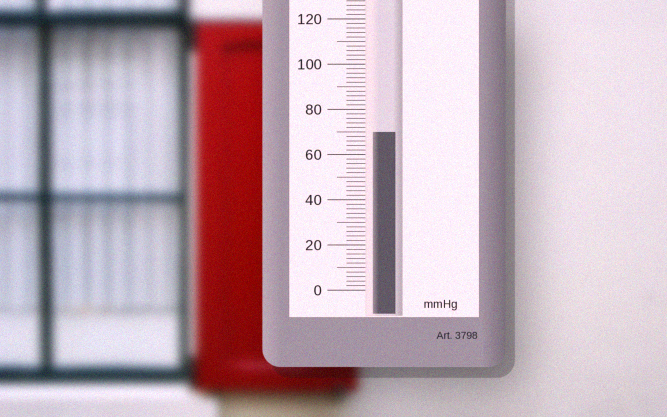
70 mmHg
